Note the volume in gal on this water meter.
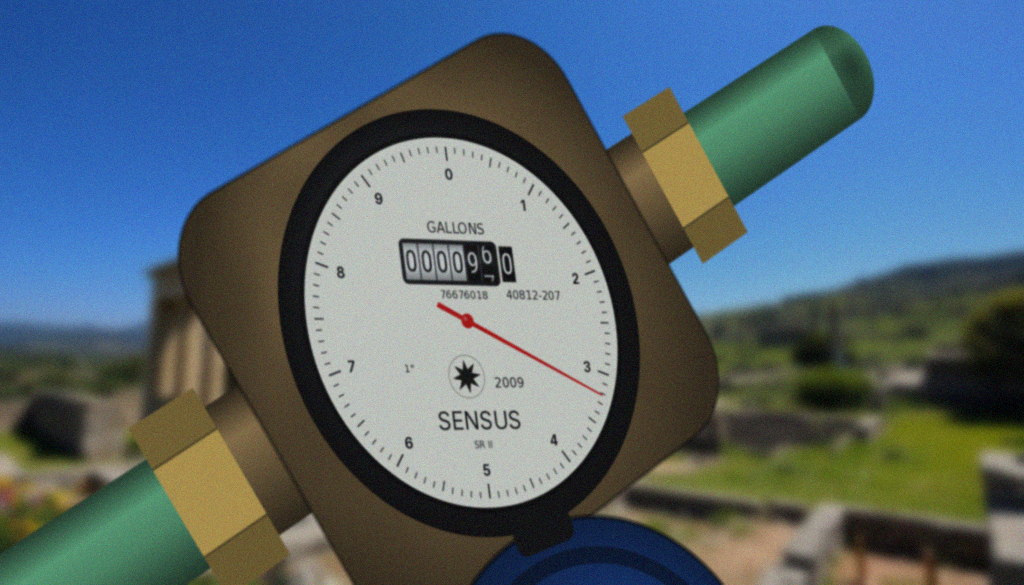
963.2 gal
